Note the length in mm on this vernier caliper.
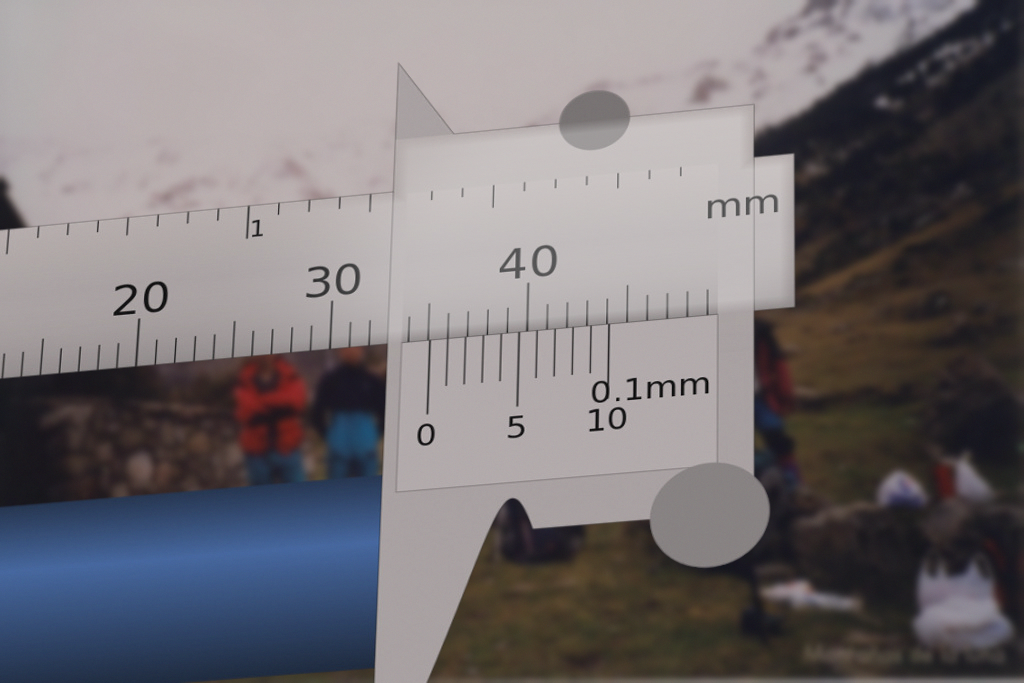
35.1 mm
